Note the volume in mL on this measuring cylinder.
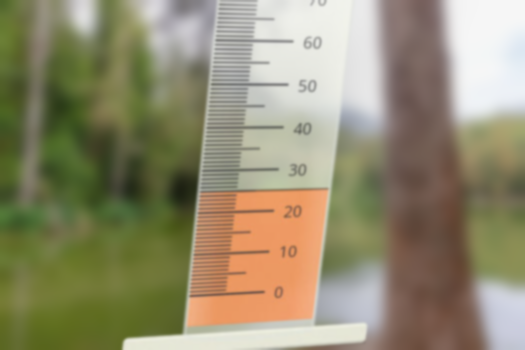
25 mL
